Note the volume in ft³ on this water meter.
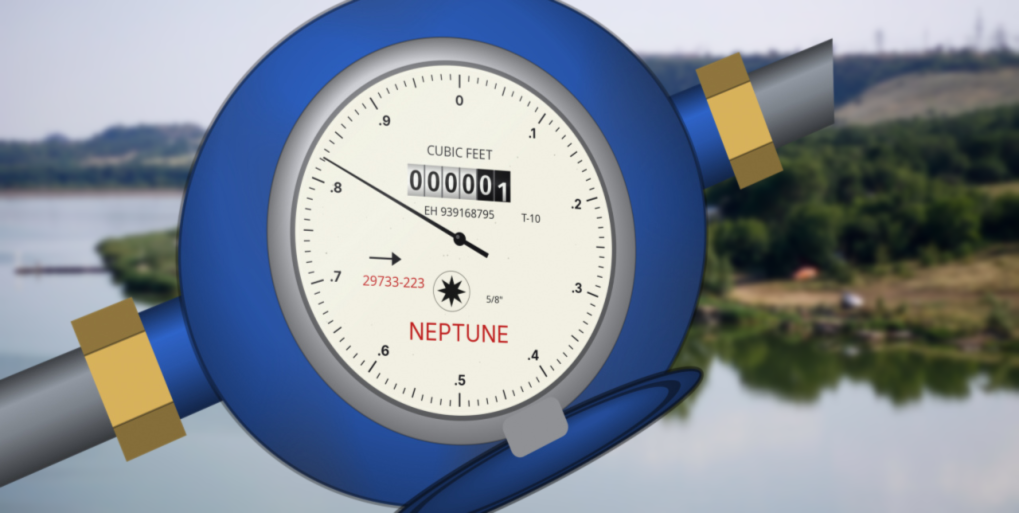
0.82 ft³
